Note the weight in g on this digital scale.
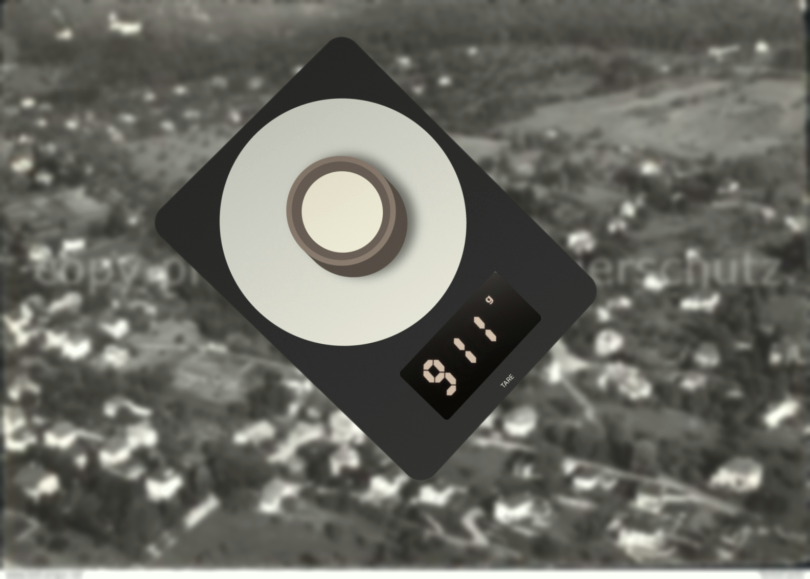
911 g
